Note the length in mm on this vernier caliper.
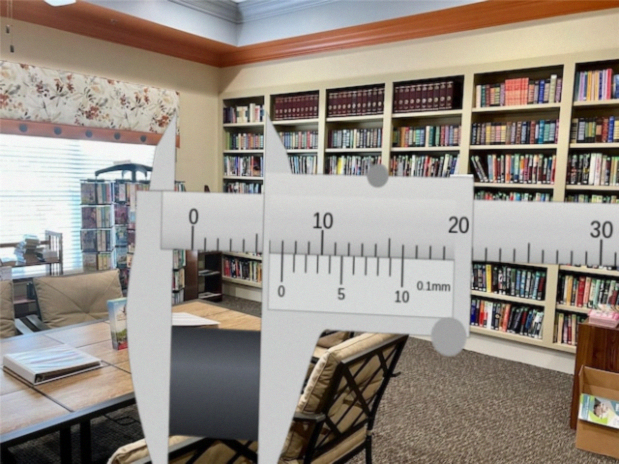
7.0 mm
